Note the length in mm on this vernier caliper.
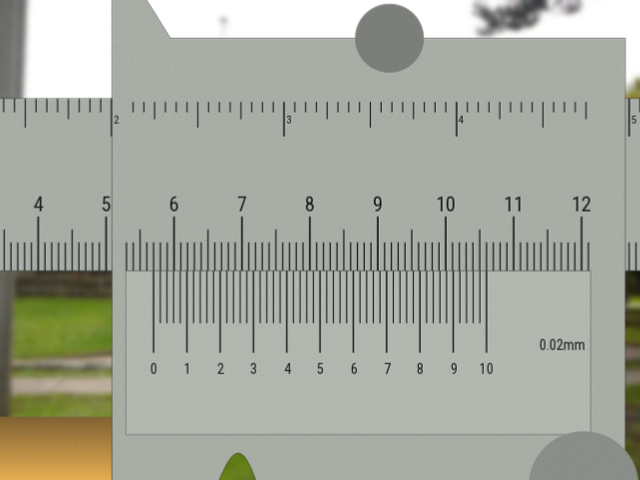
57.0 mm
